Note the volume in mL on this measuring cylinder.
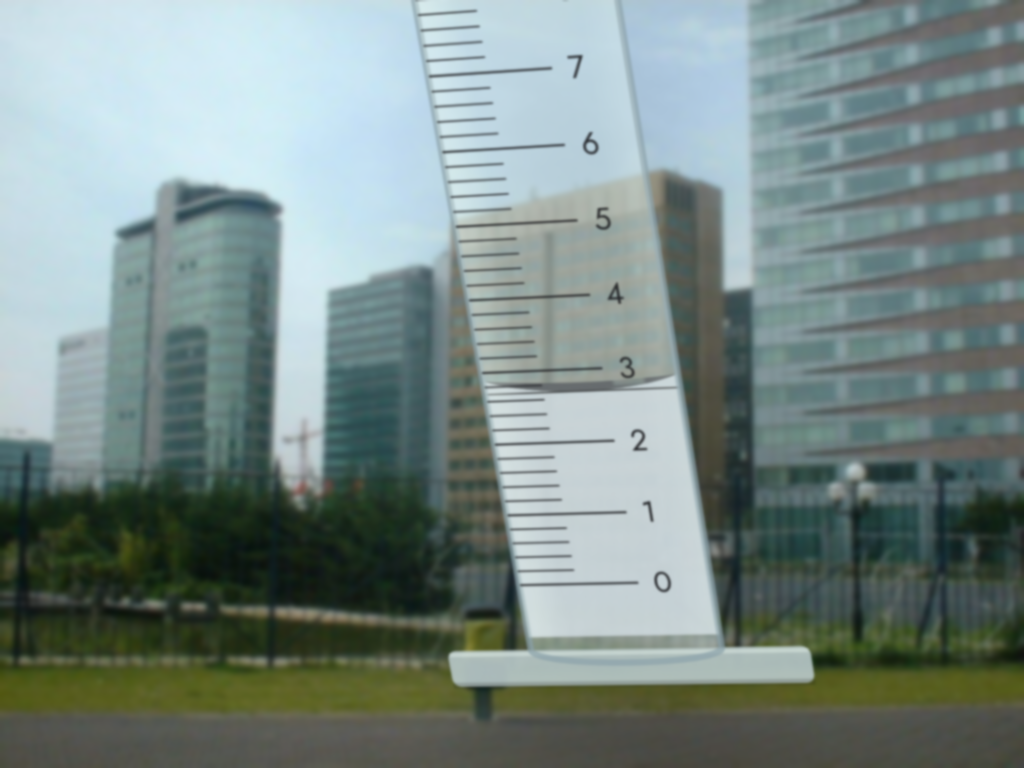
2.7 mL
